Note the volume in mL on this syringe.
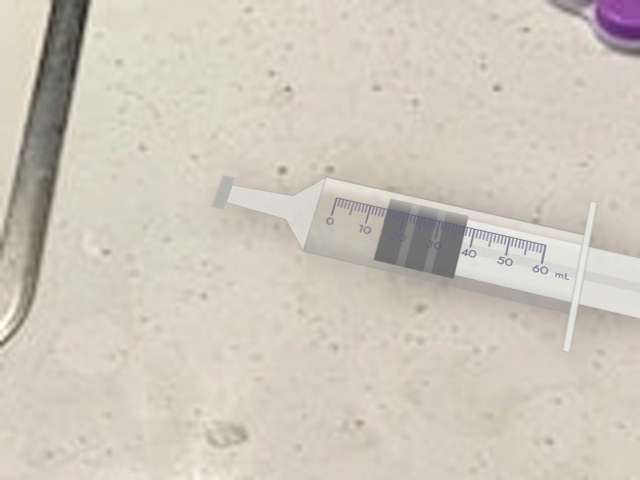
15 mL
